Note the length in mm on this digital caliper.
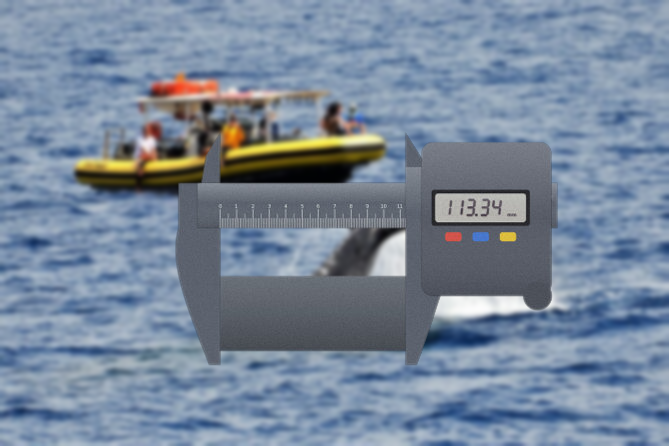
113.34 mm
